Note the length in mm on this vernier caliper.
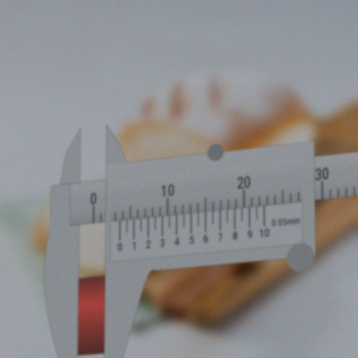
3.6 mm
